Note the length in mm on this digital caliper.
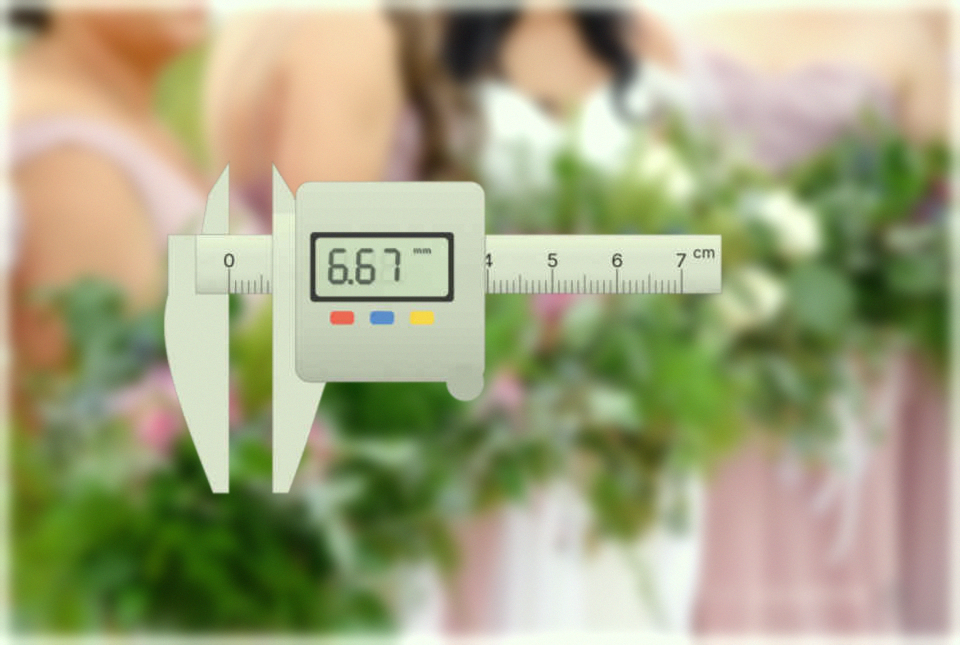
6.67 mm
